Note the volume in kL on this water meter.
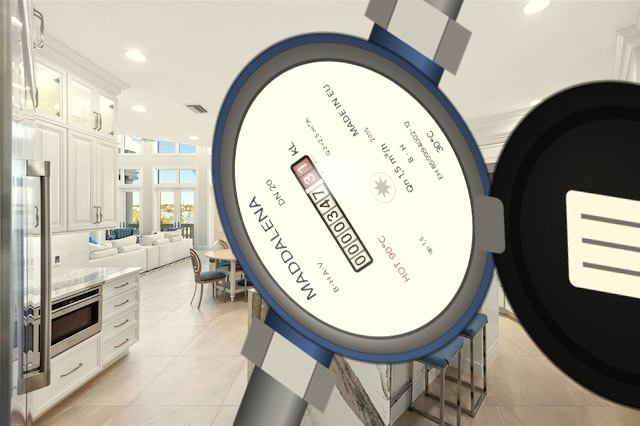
347.31 kL
